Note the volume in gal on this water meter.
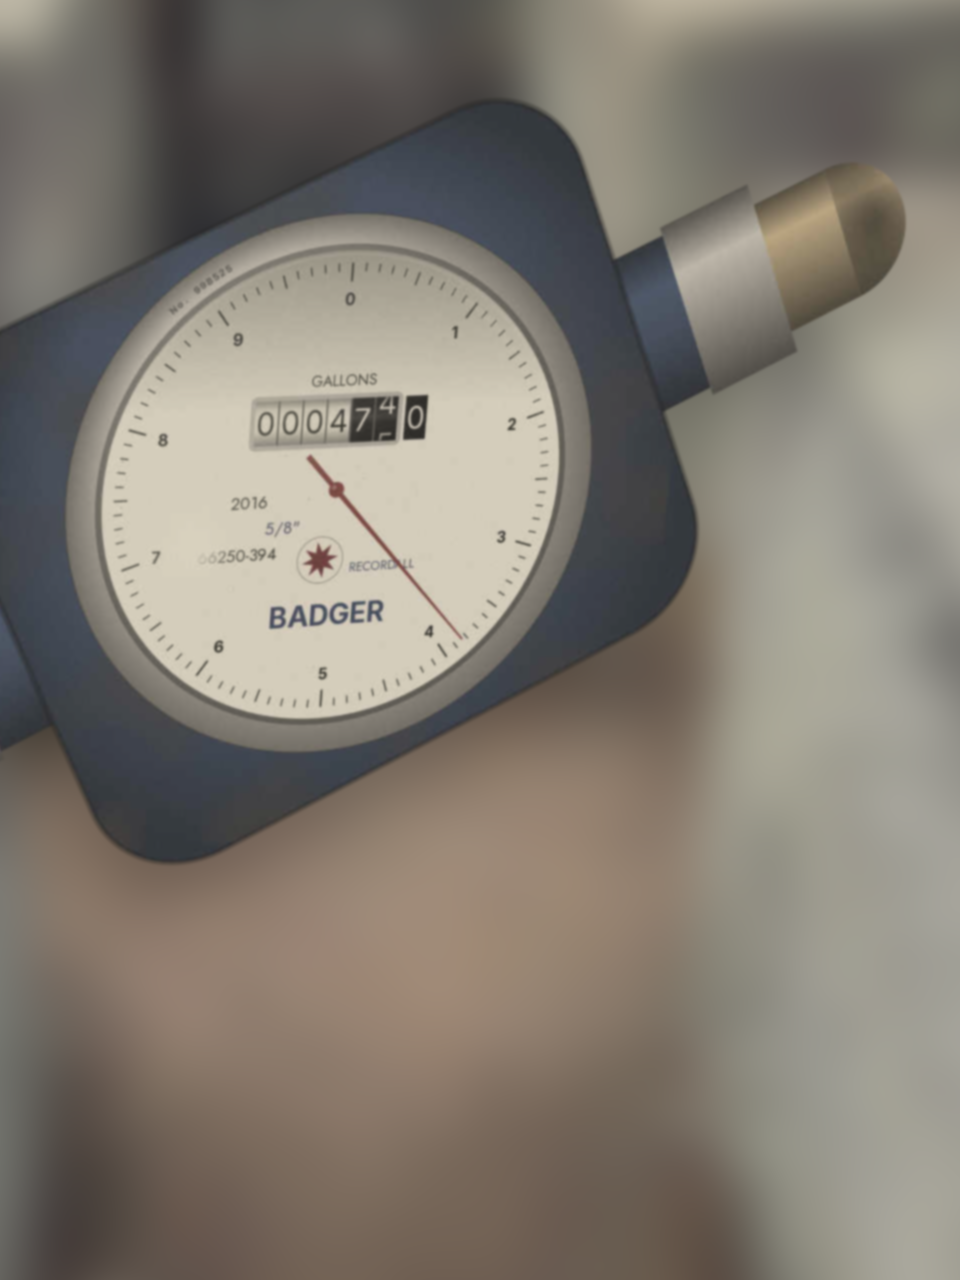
4743.8 gal
